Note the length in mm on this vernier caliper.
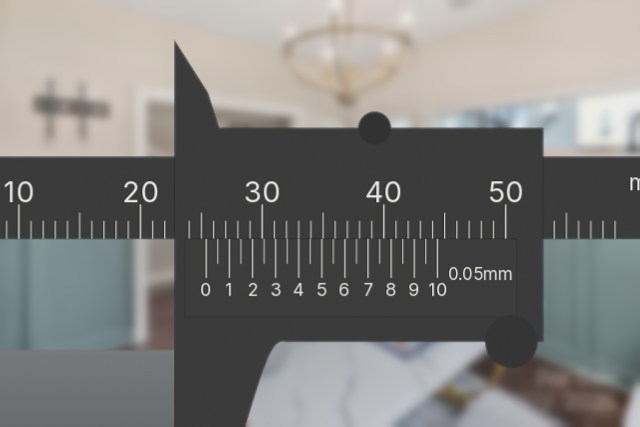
25.4 mm
